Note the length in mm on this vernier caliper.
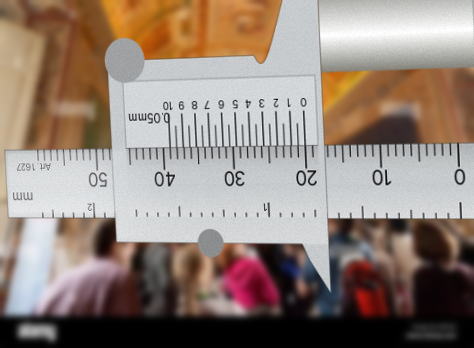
20.0 mm
